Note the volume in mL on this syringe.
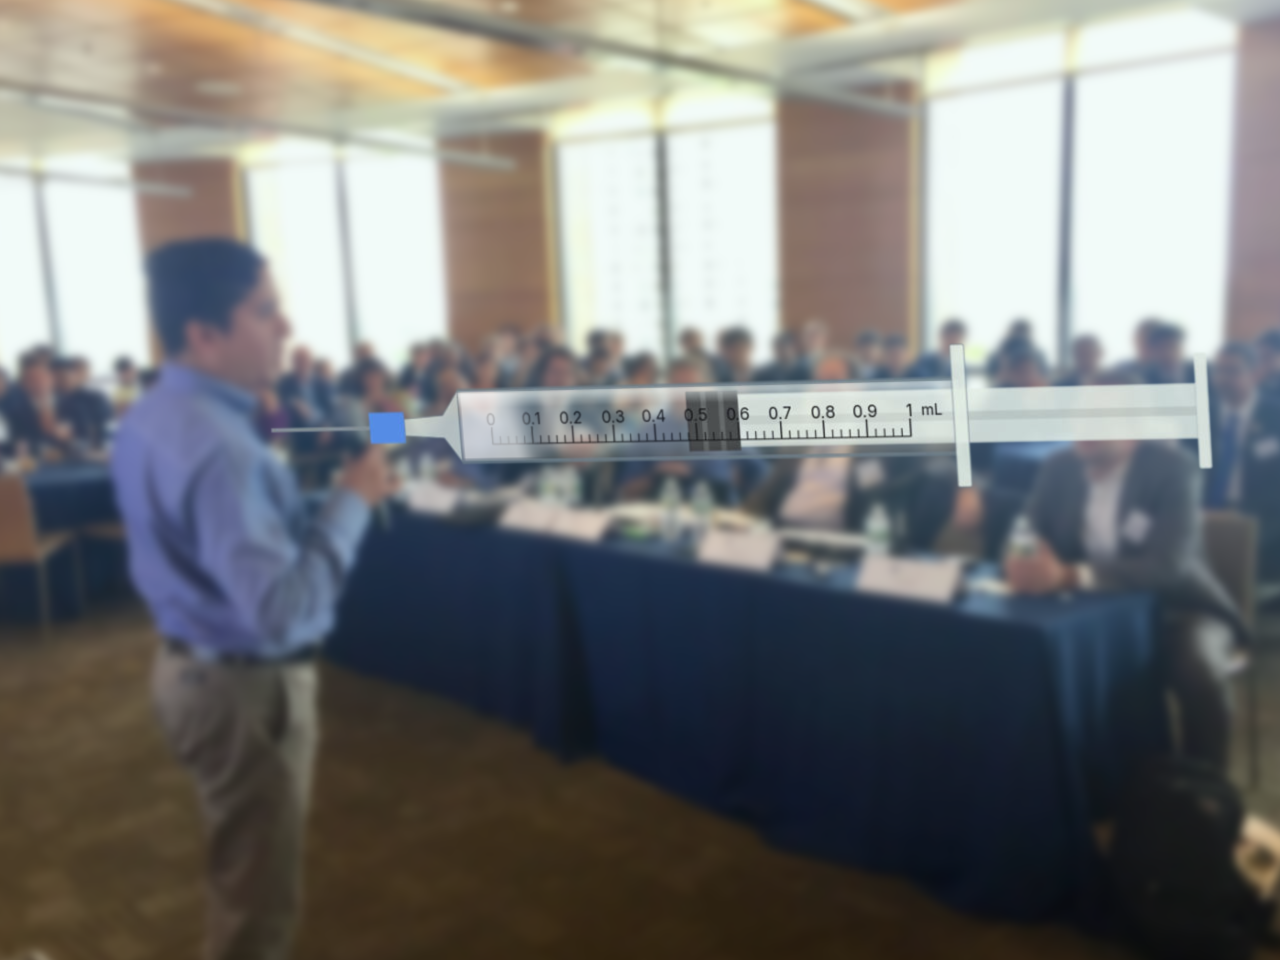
0.48 mL
